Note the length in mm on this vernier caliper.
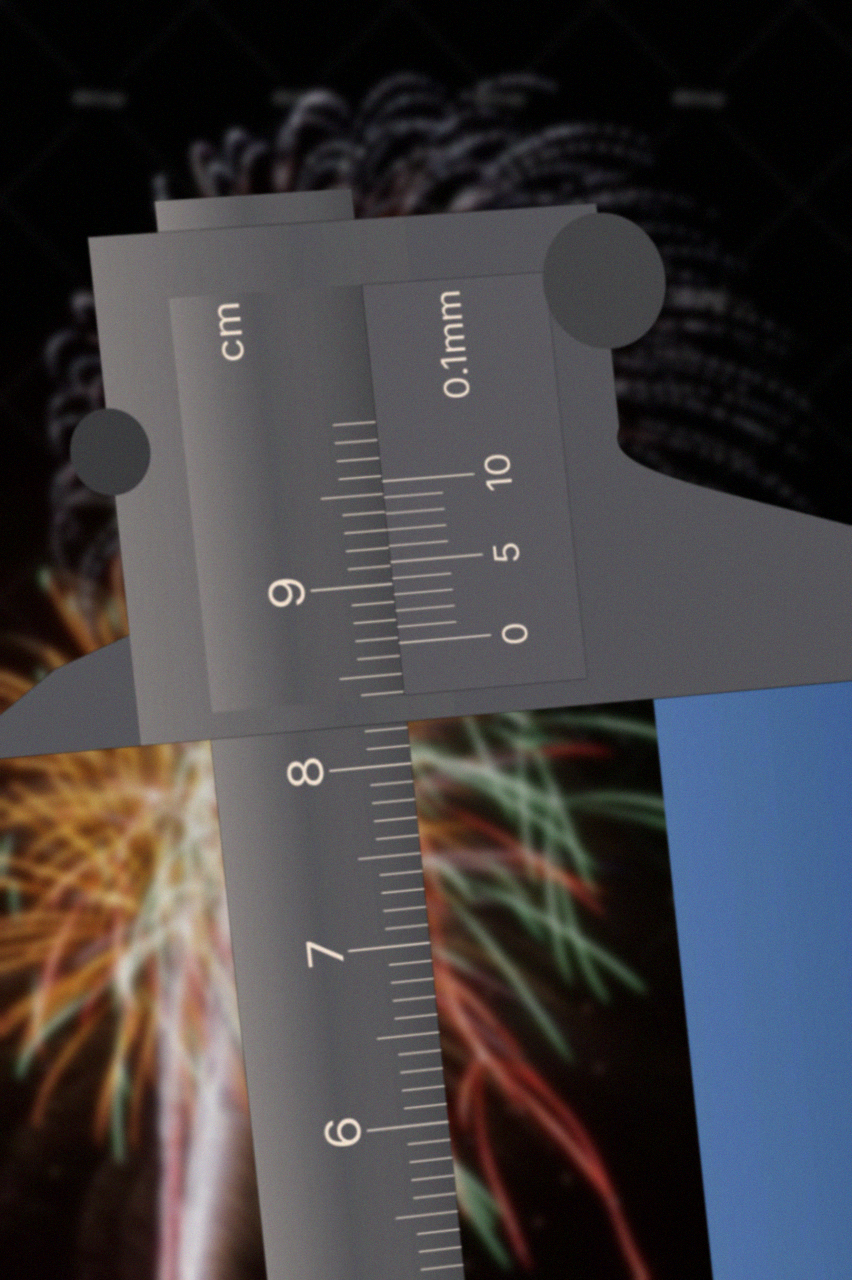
86.7 mm
